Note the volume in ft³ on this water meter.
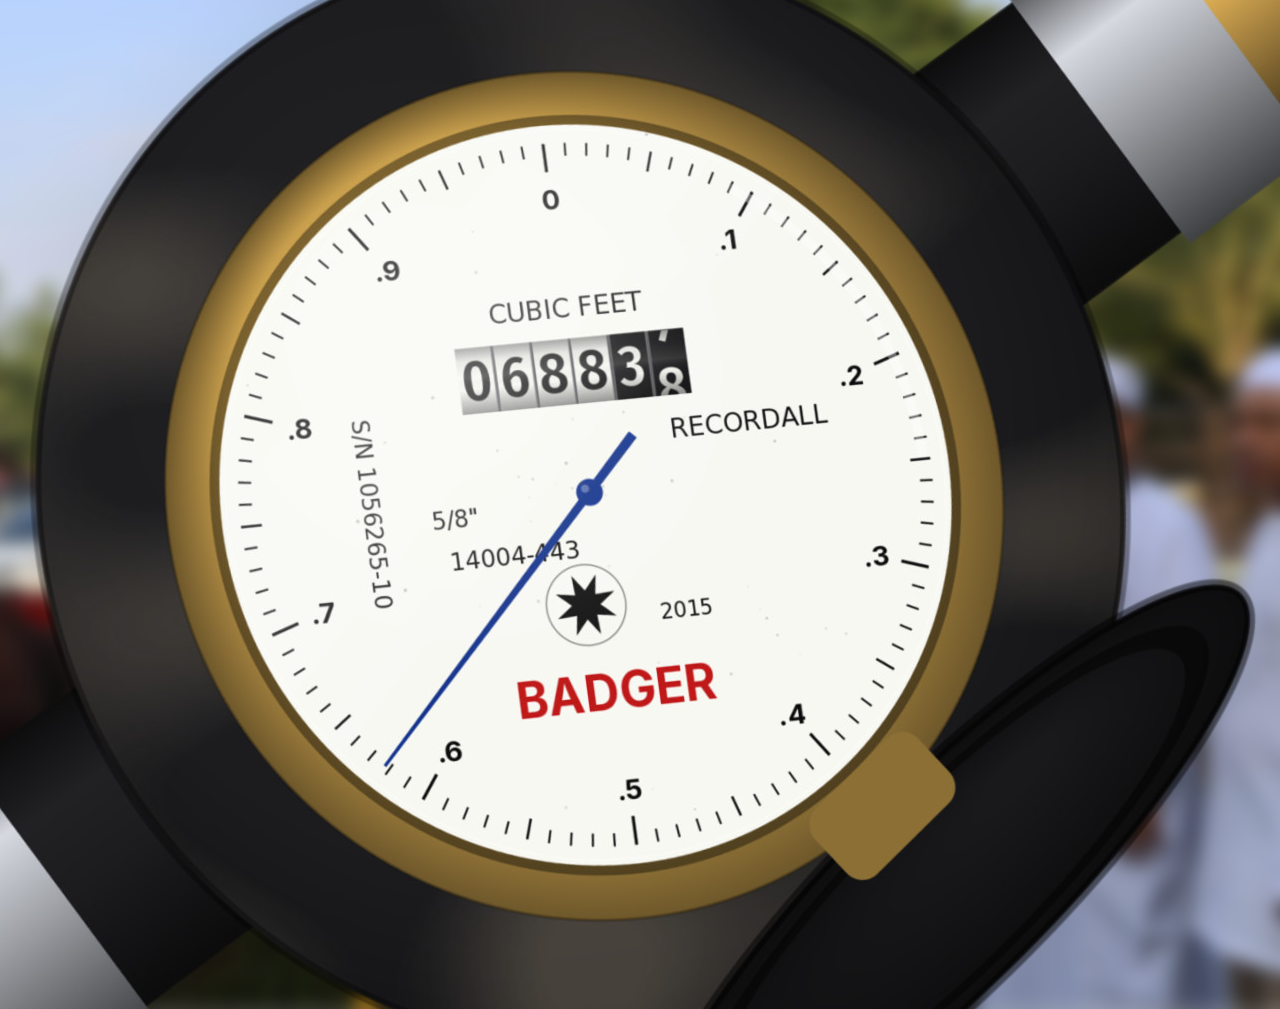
68837.62 ft³
